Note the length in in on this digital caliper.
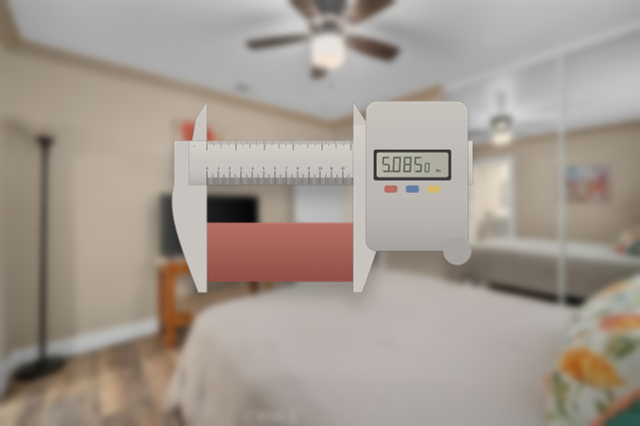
5.0850 in
